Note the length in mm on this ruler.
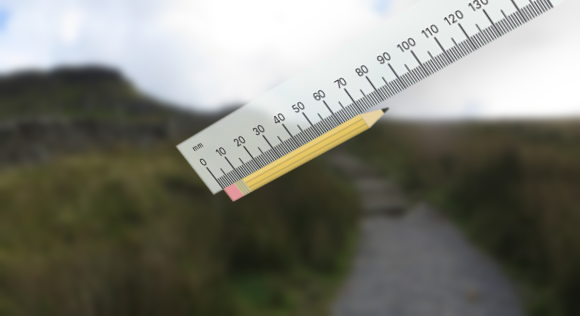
80 mm
